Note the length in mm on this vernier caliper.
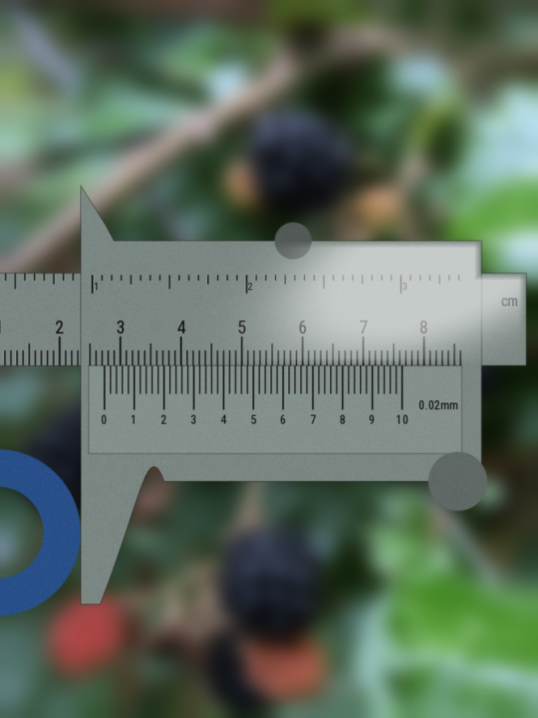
27.4 mm
